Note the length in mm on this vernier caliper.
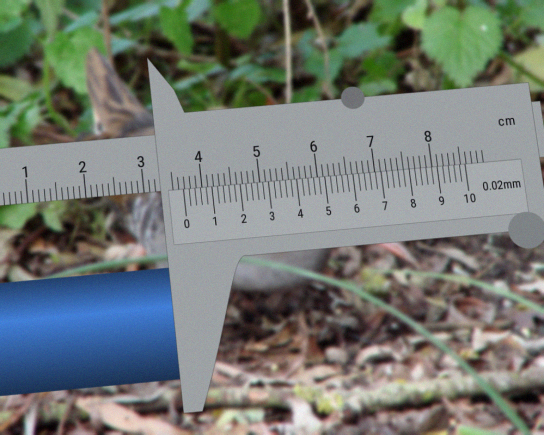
36.8 mm
